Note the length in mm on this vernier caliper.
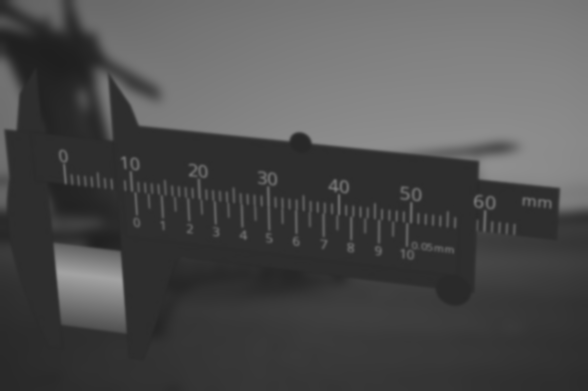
10.5 mm
